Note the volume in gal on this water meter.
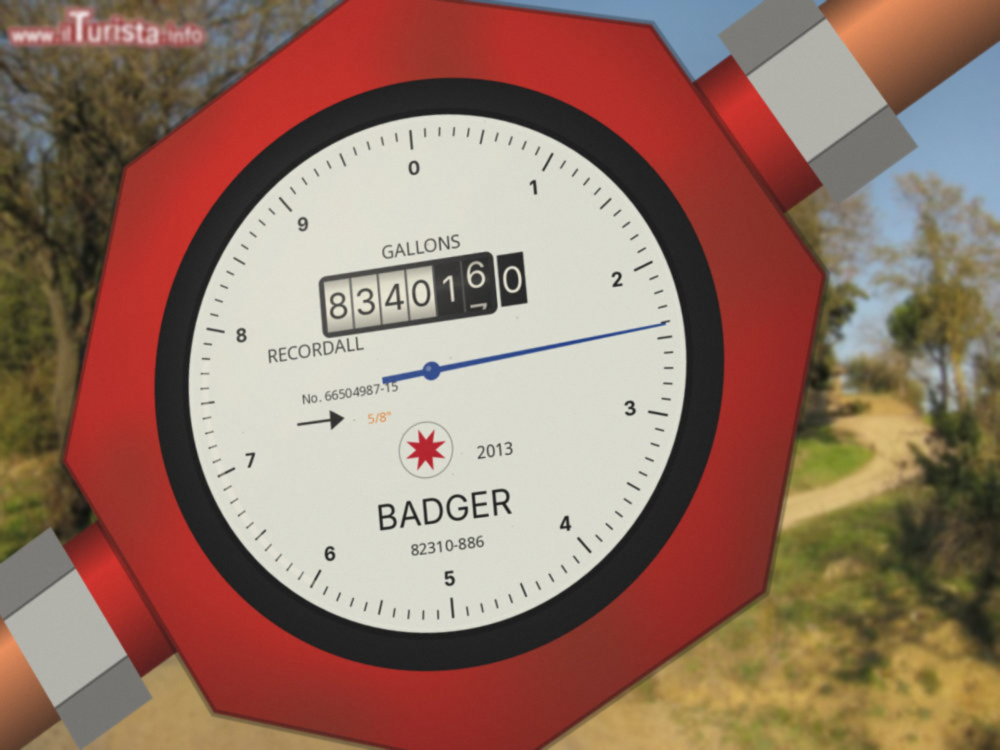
8340162.4 gal
